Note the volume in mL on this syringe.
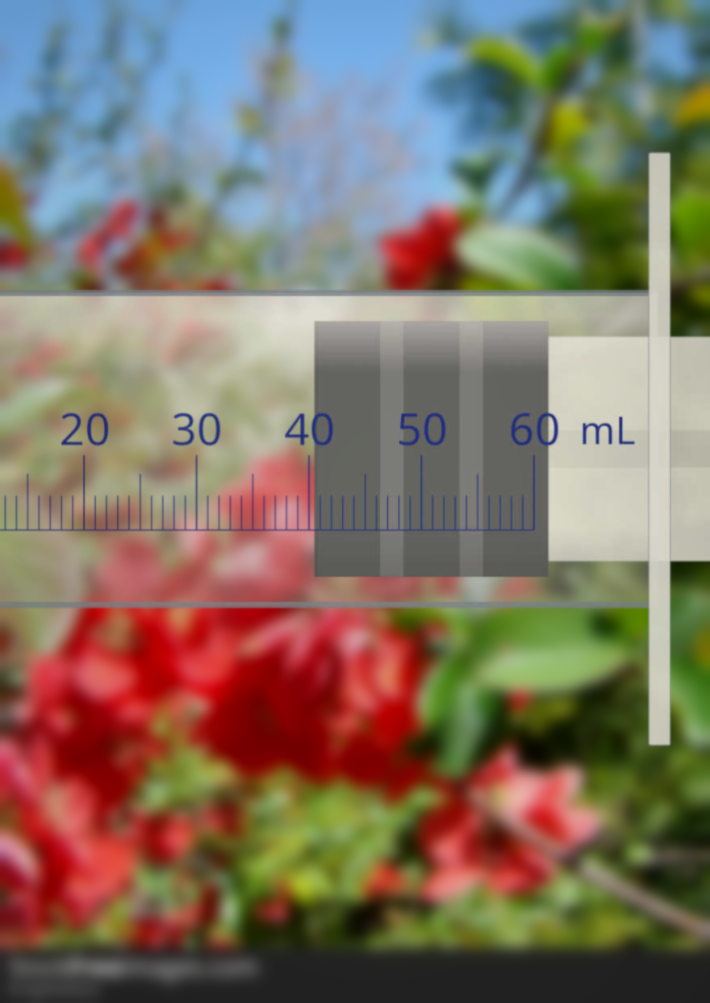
40.5 mL
